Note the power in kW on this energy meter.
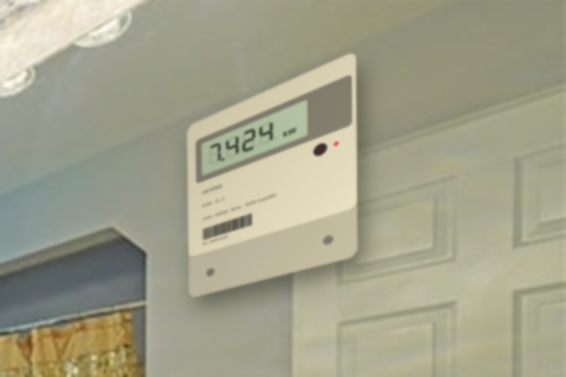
7.424 kW
